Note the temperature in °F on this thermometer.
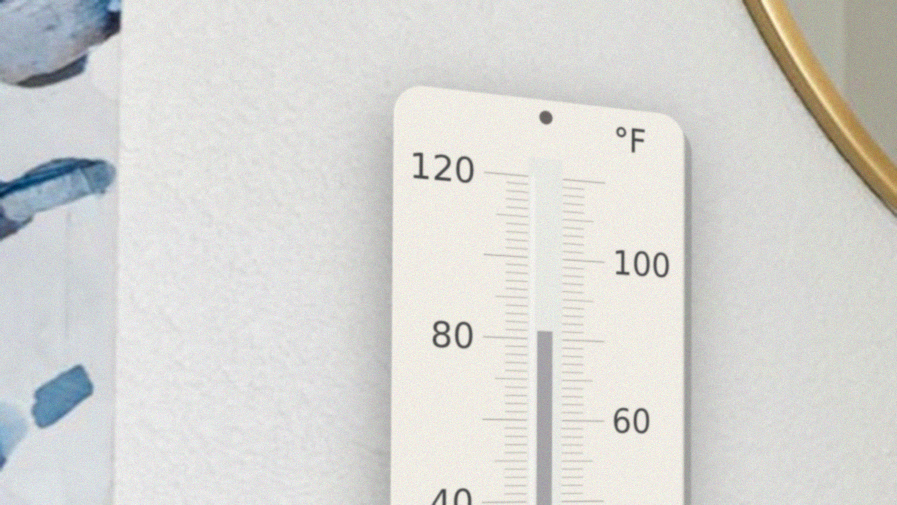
82 °F
